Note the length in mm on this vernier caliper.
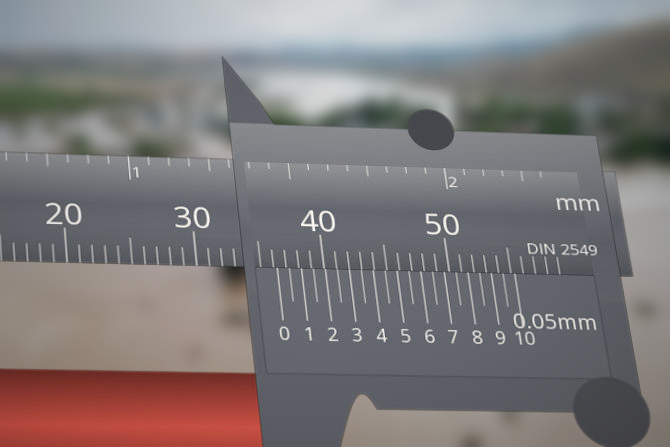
36.3 mm
